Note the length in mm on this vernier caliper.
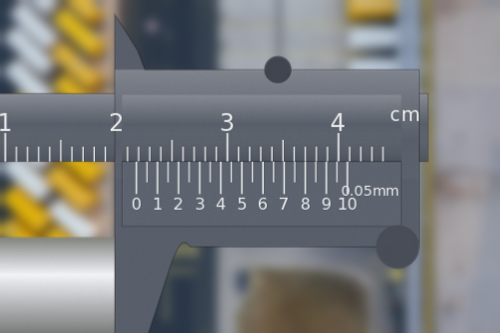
21.8 mm
